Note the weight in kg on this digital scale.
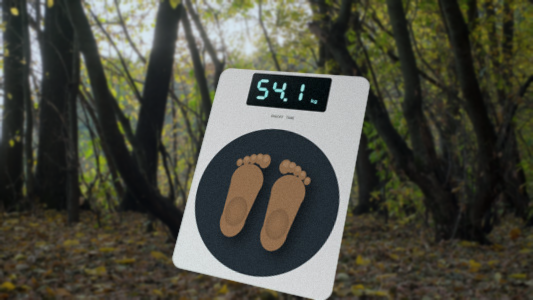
54.1 kg
